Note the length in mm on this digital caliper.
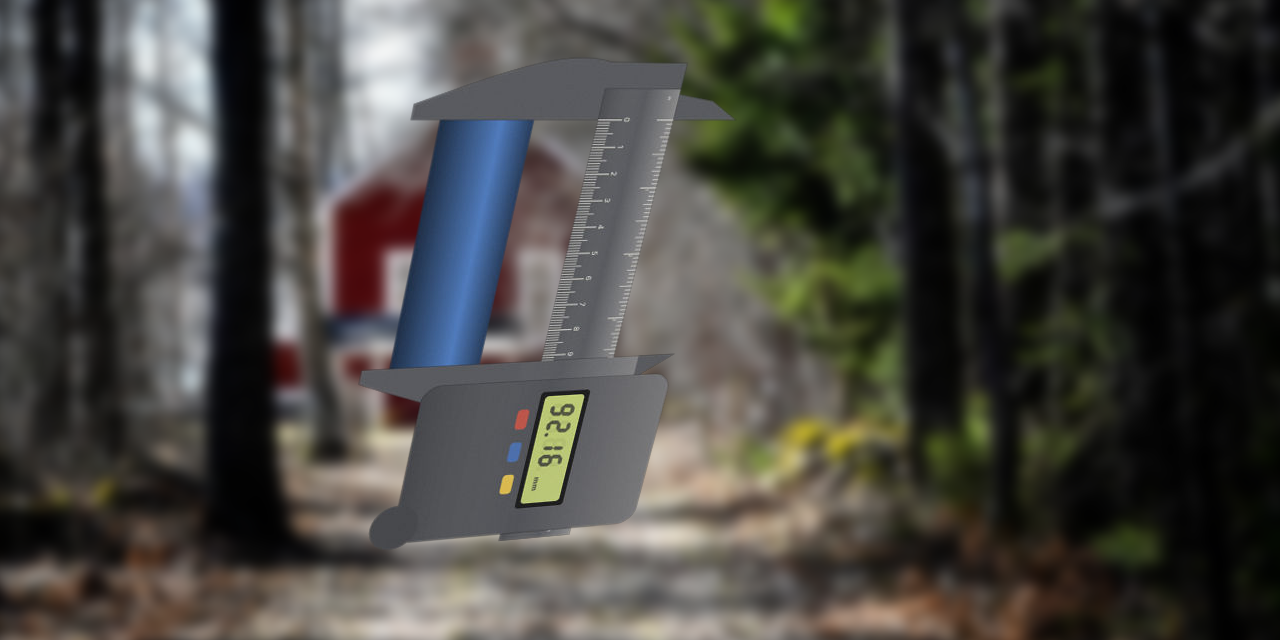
92.16 mm
